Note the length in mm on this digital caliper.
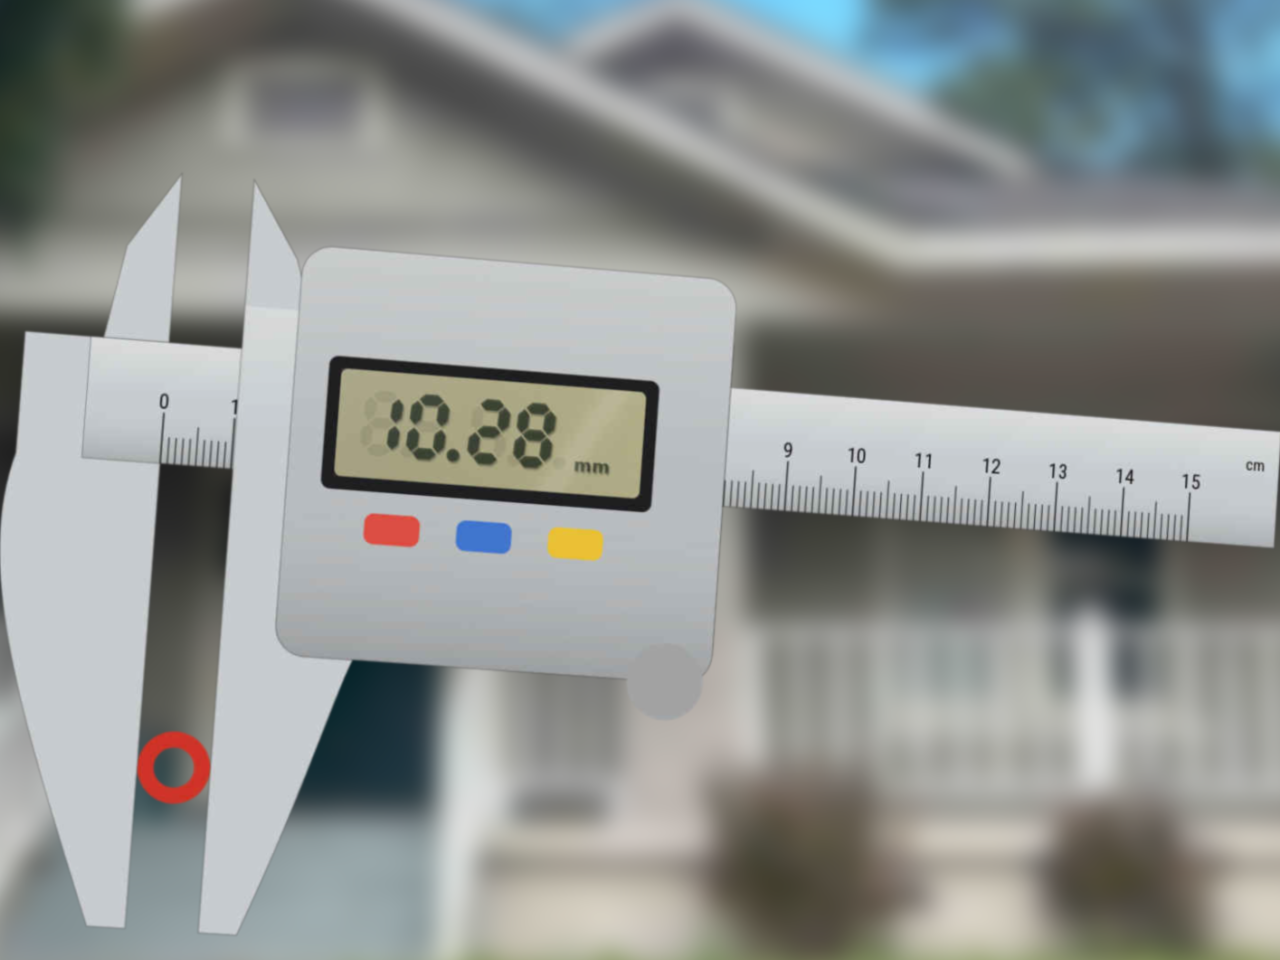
10.28 mm
